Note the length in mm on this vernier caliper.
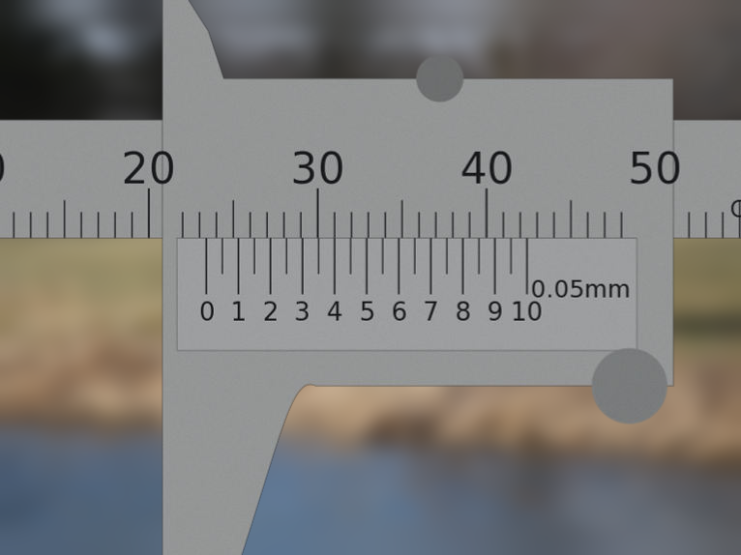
23.4 mm
